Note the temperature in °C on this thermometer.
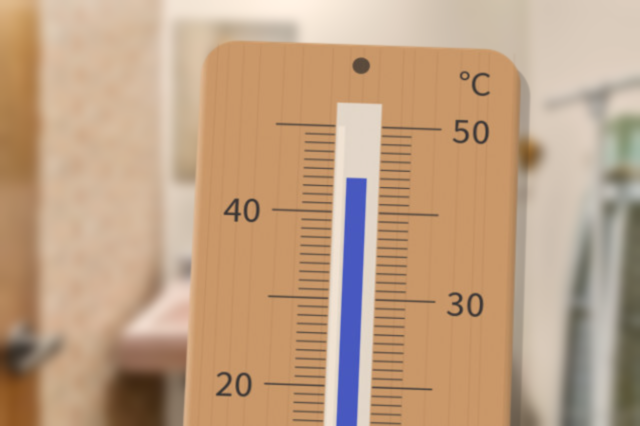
44 °C
